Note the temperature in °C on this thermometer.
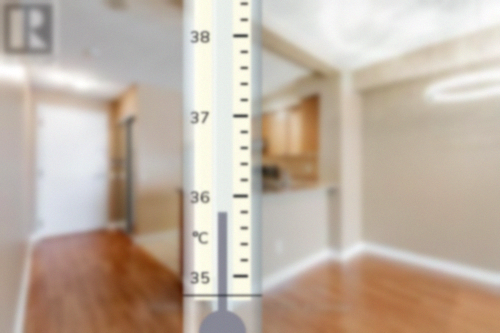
35.8 °C
